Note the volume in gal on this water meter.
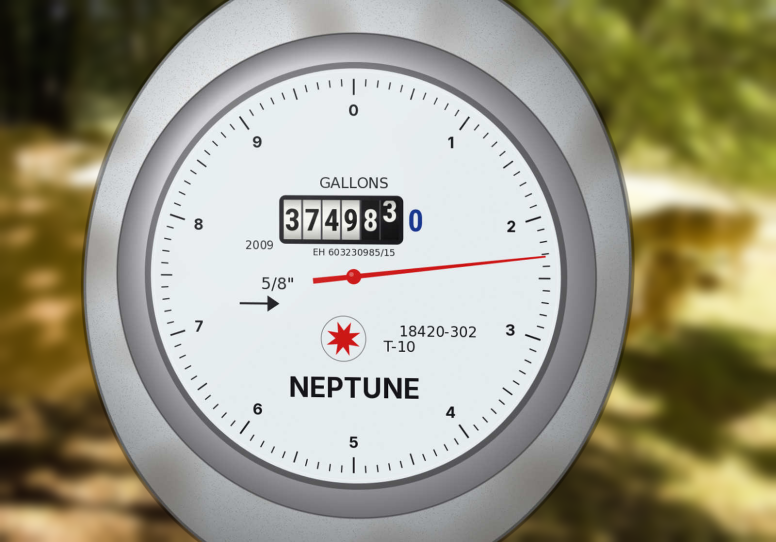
3749832.3 gal
